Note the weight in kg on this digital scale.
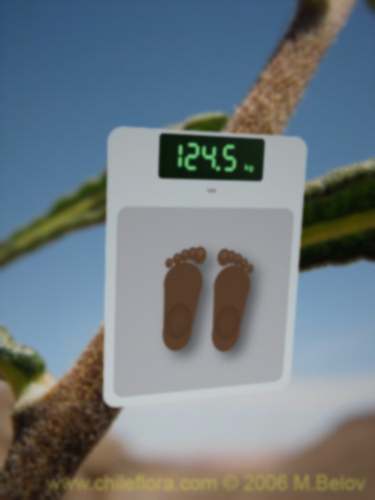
124.5 kg
